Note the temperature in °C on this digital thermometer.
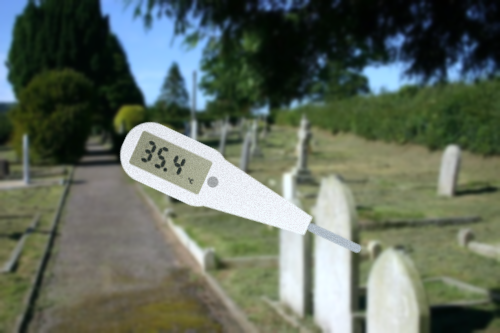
35.4 °C
